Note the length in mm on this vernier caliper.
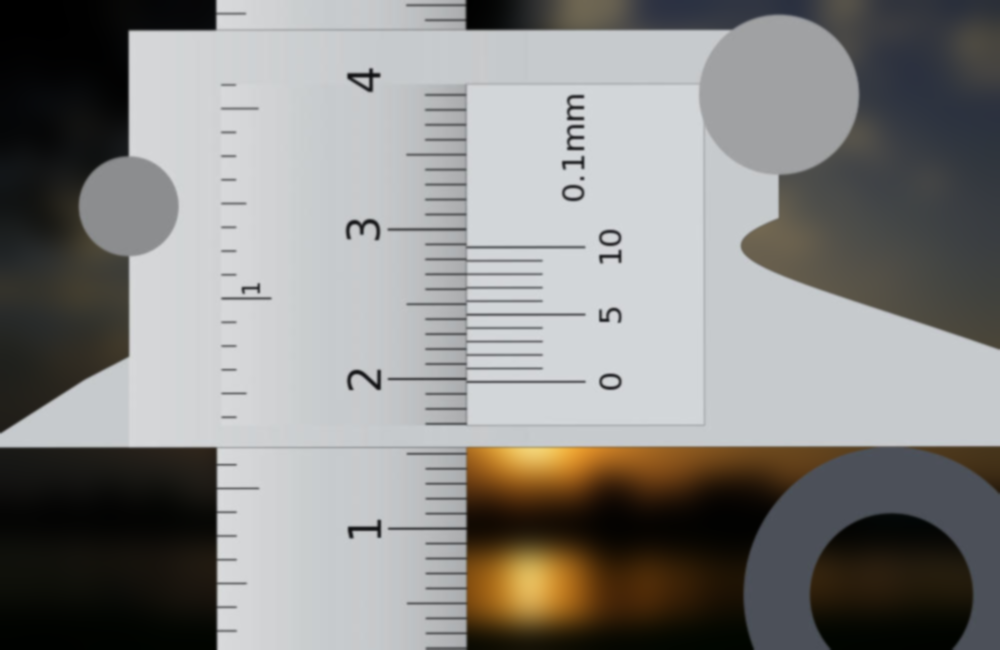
19.8 mm
